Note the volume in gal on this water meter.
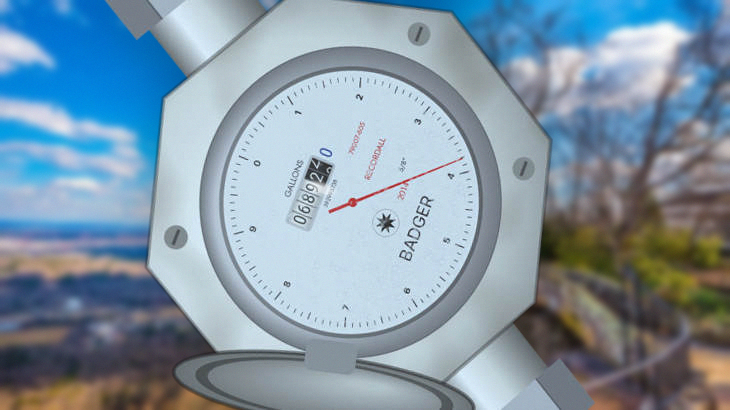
689223.8 gal
